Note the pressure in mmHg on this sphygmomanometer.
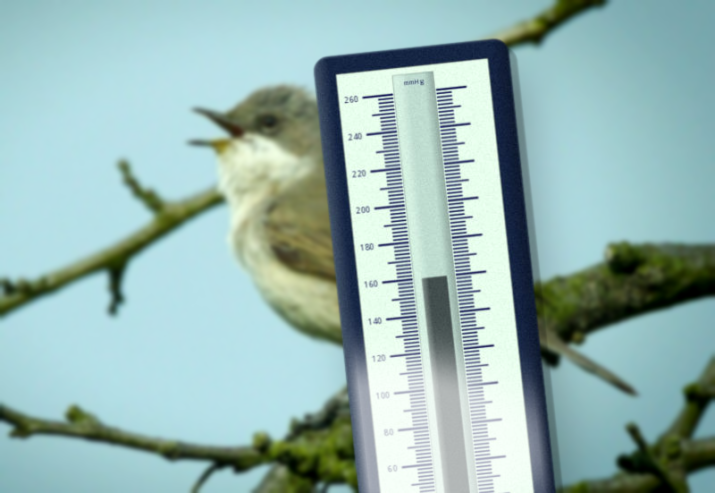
160 mmHg
